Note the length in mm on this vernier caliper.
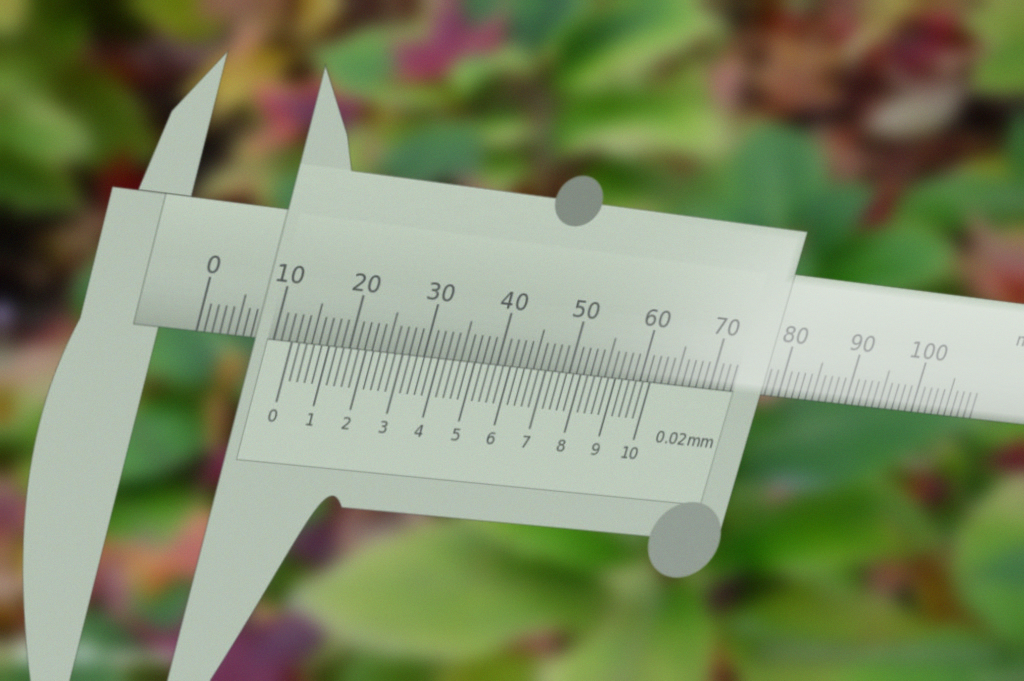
12.4 mm
